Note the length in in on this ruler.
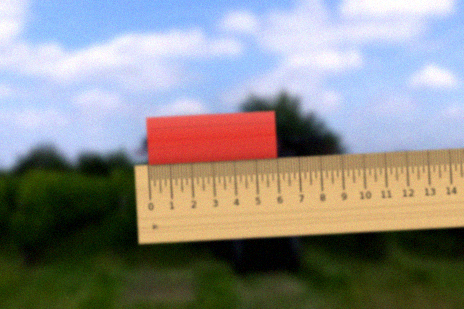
6 in
